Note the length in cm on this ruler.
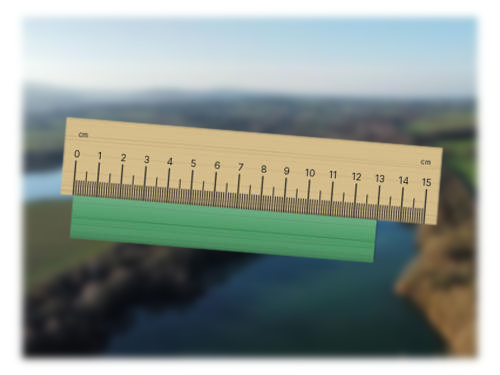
13 cm
